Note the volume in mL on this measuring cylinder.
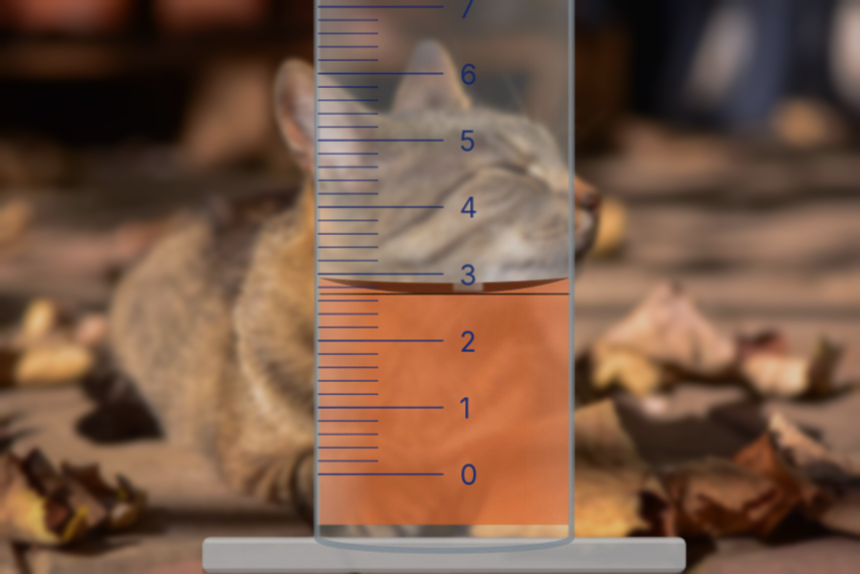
2.7 mL
